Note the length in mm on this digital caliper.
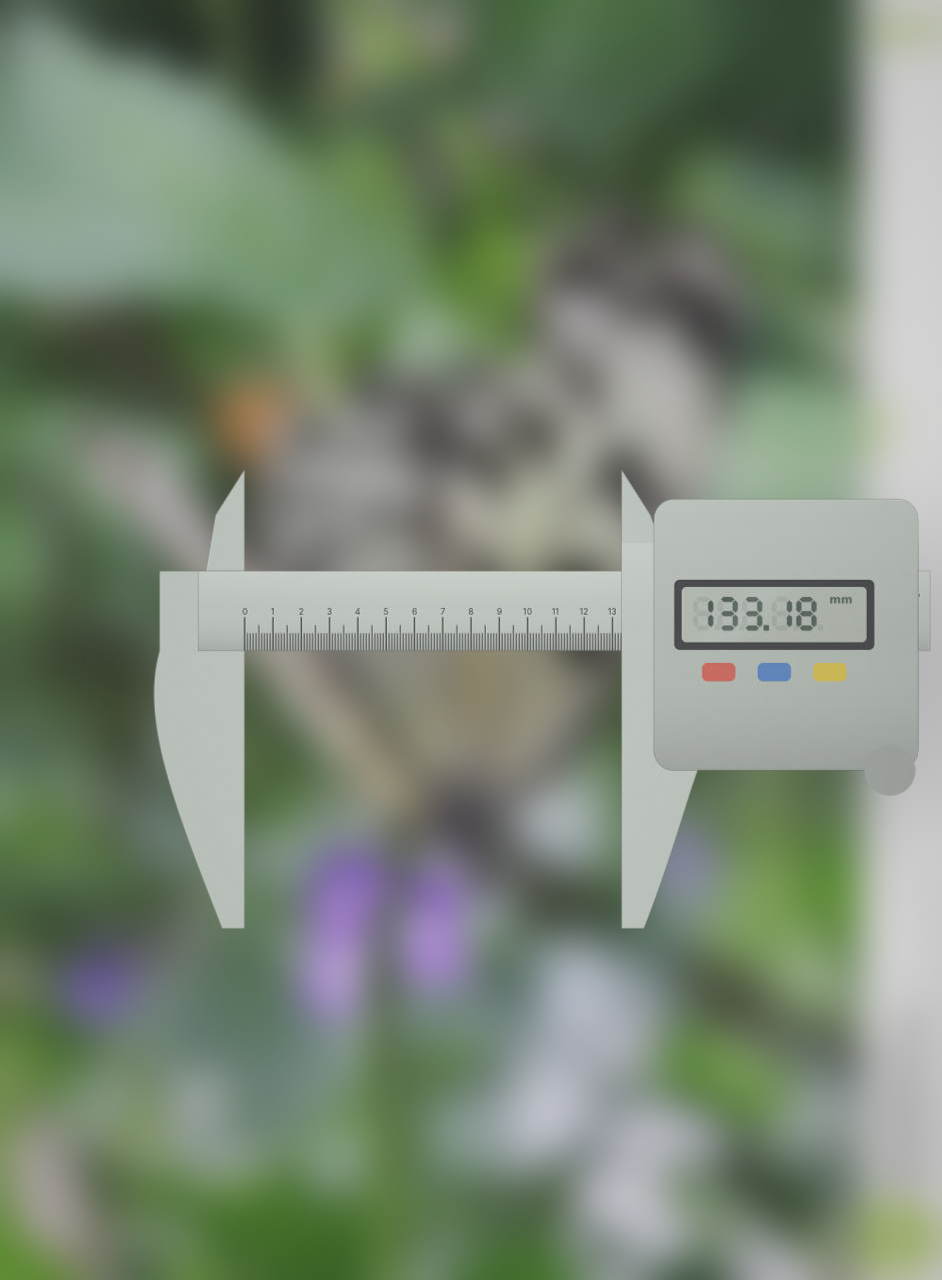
133.18 mm
